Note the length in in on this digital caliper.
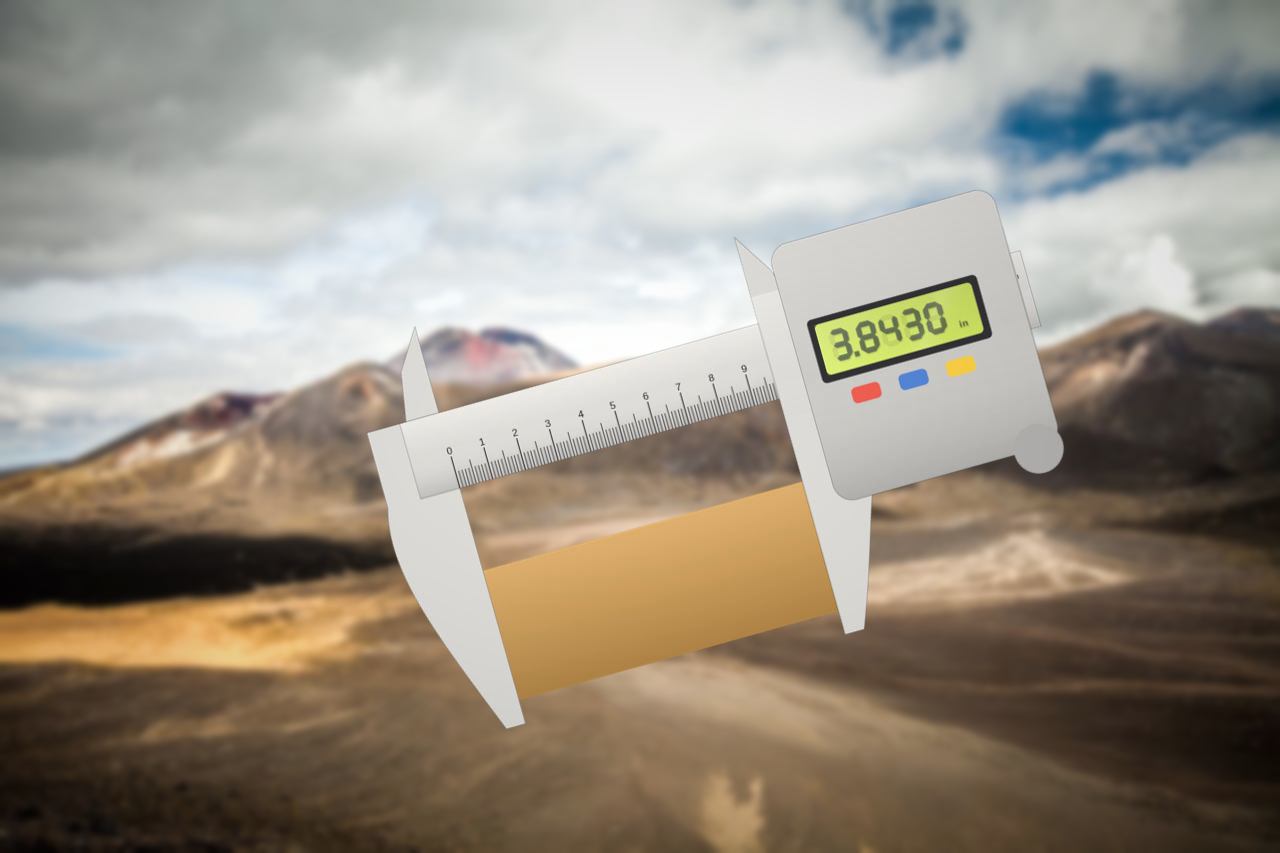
3.8430 in
